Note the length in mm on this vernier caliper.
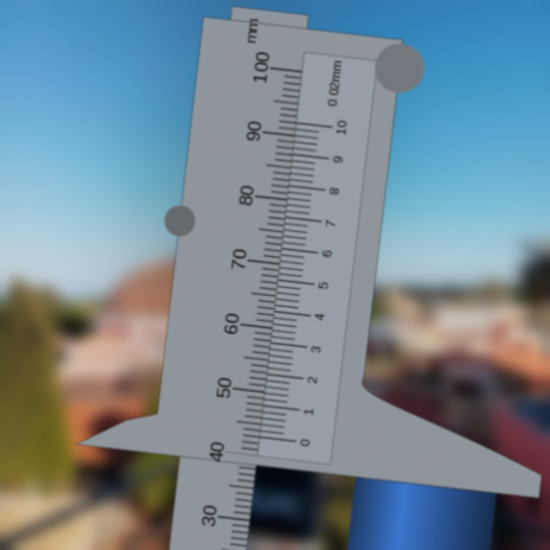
43.0 mm
